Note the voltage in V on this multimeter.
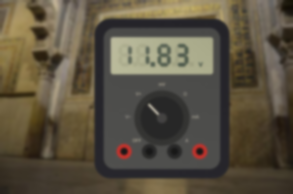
11.83 V
